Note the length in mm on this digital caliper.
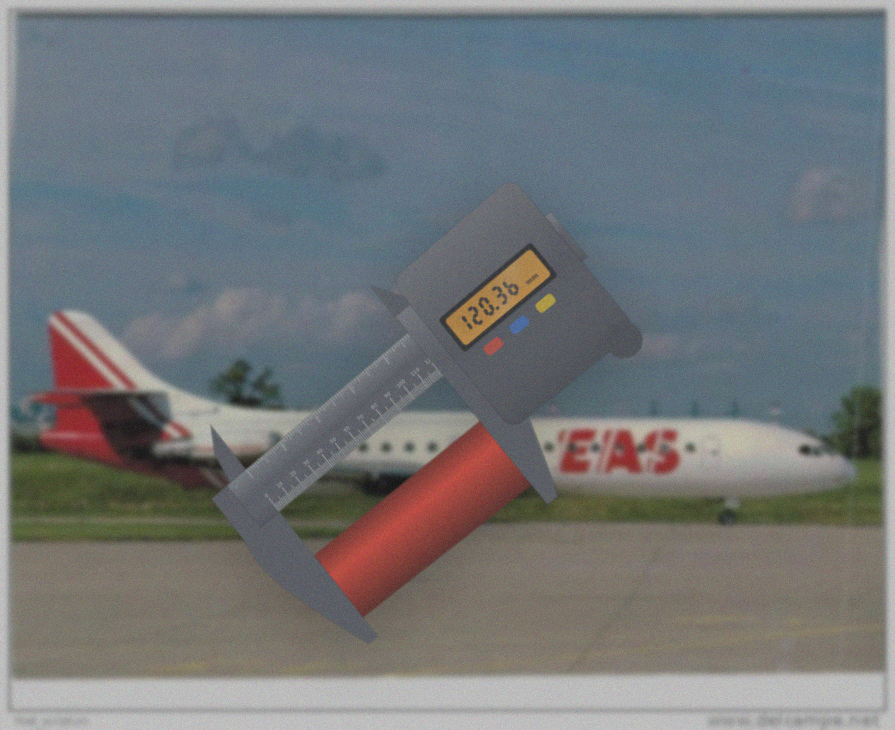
120.36 mm
